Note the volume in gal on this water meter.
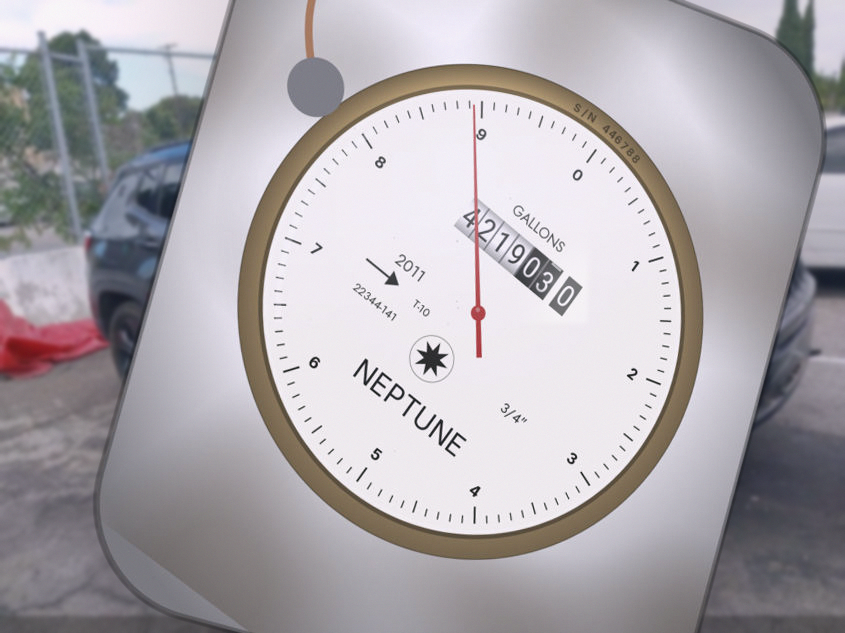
4219028.9 gal
